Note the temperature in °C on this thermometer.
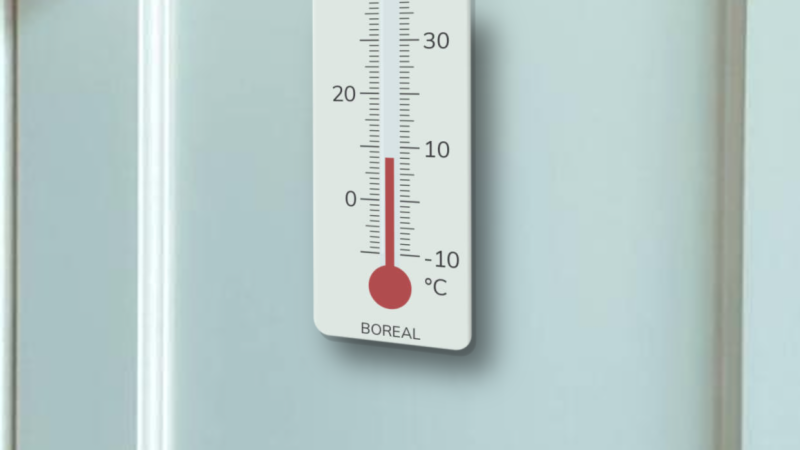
8 °C
